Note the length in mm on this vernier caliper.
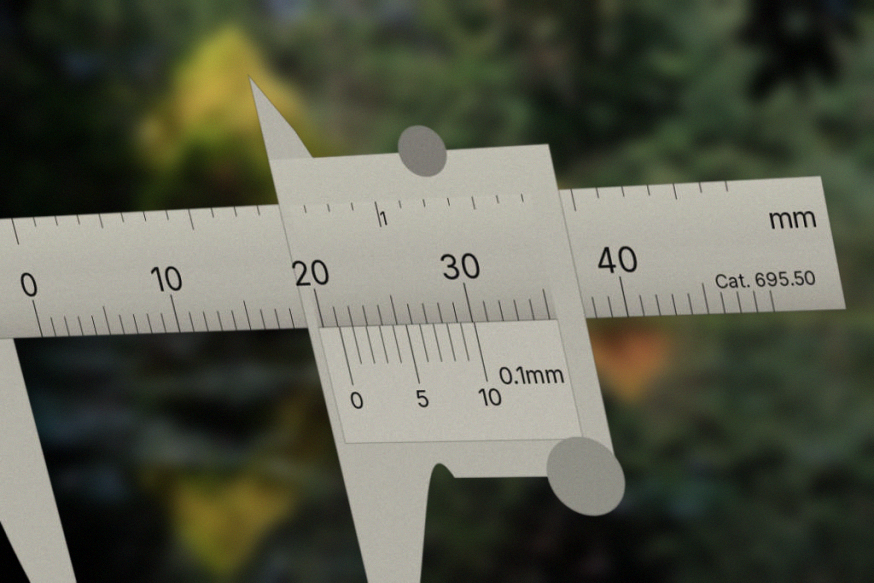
21.1 mm
